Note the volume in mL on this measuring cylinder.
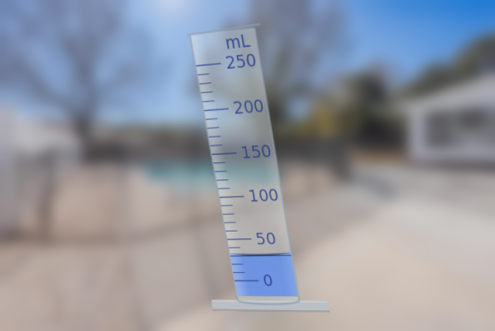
30 mL
